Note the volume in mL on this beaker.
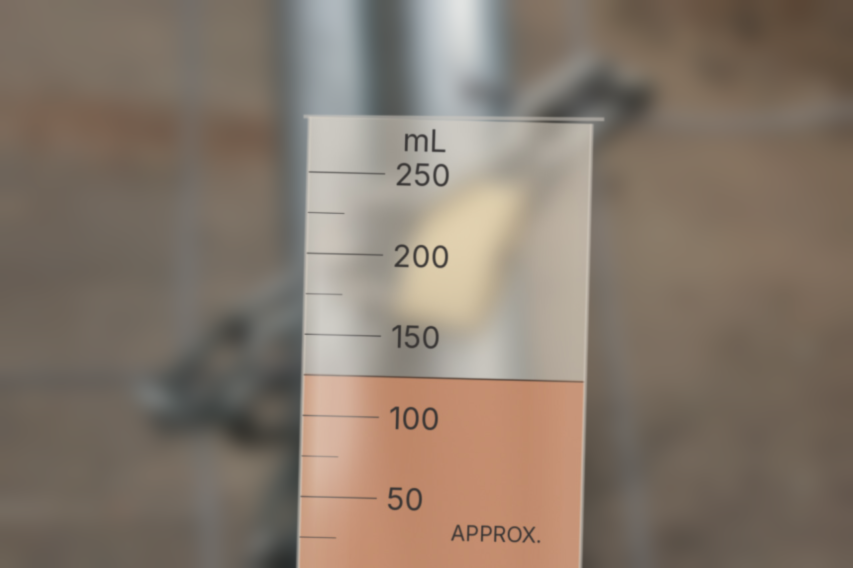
125 mL
